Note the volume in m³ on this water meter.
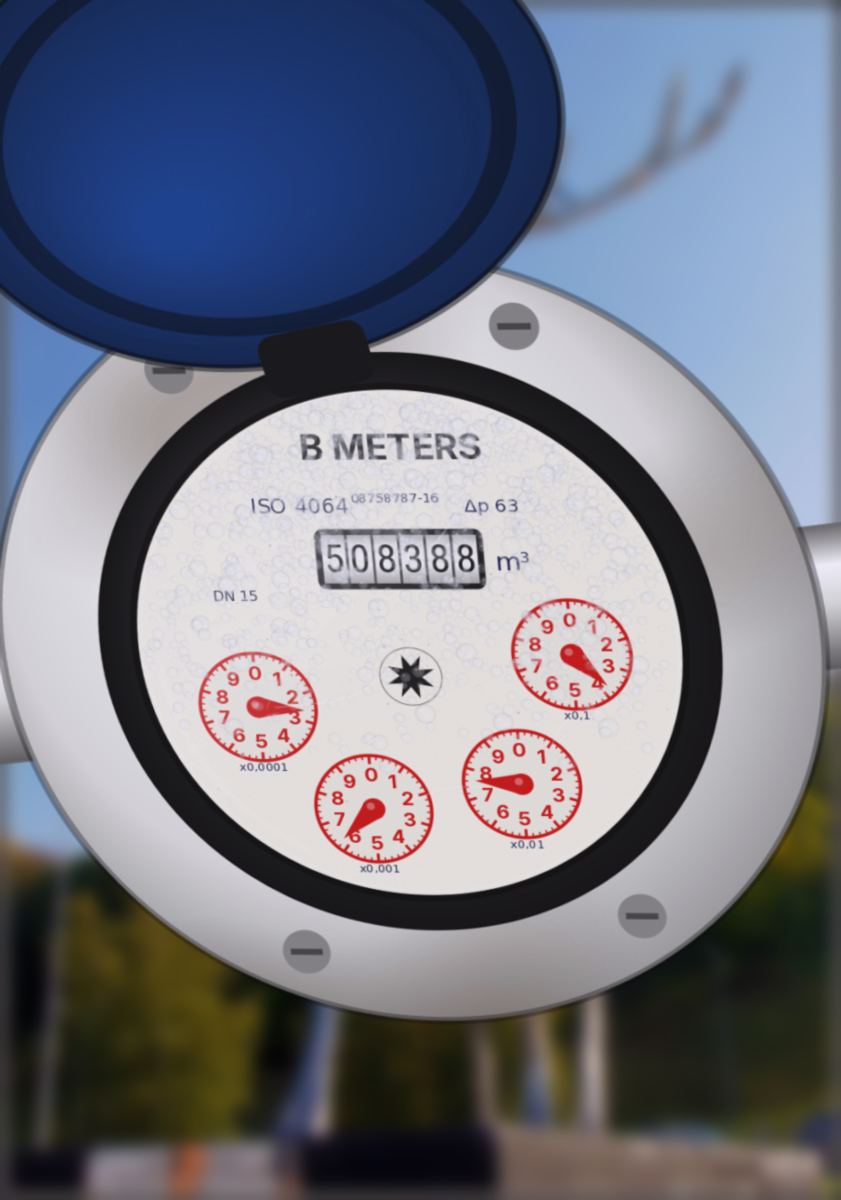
508388.3762 m³
